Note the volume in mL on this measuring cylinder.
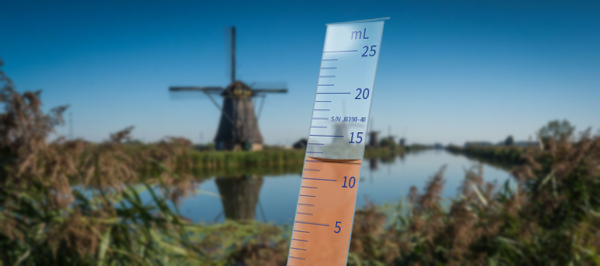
12 mL
